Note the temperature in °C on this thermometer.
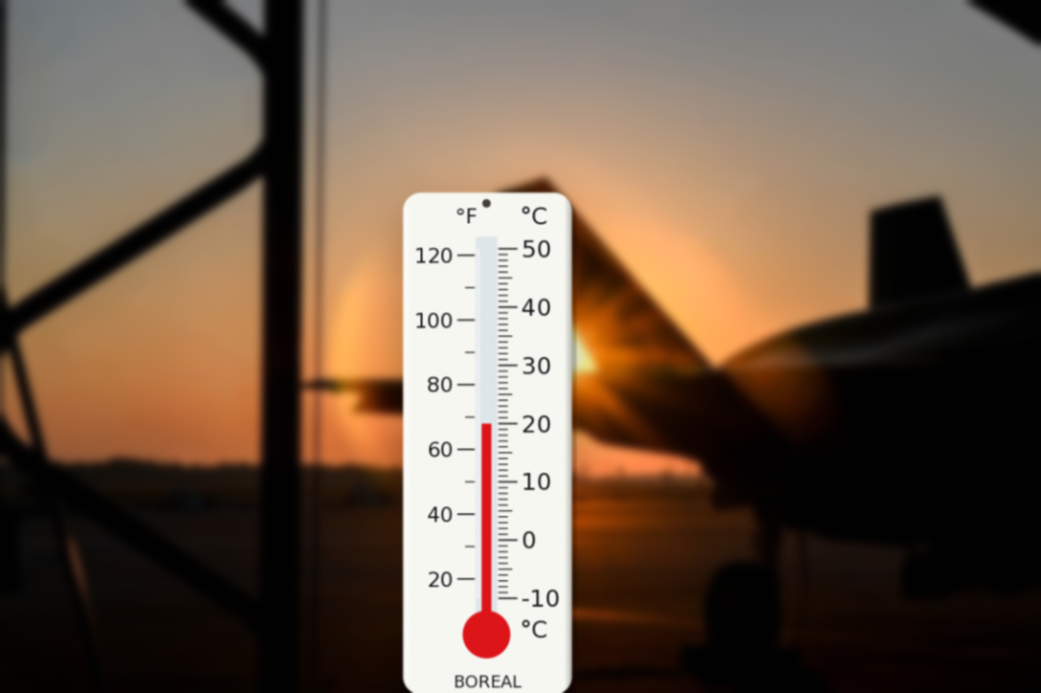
20 °C
